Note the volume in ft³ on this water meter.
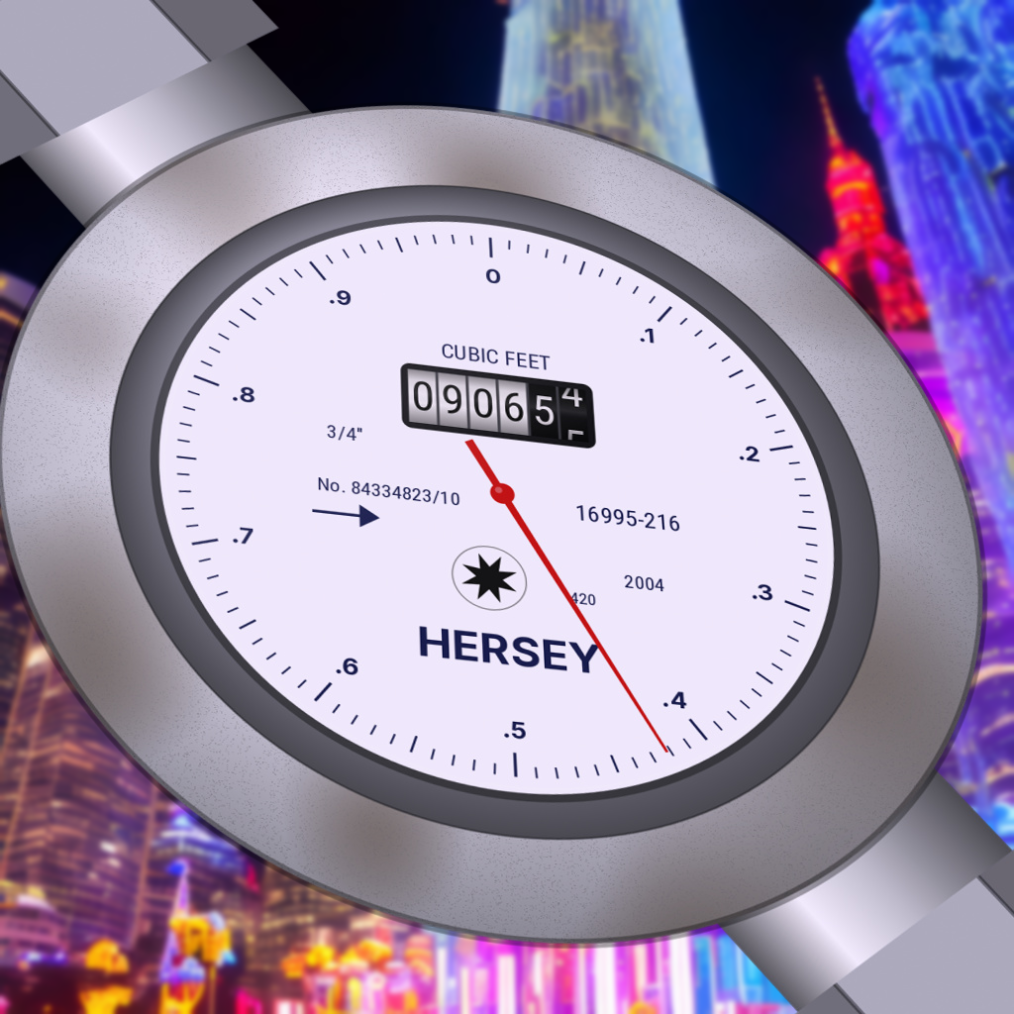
90654.42 ft³
